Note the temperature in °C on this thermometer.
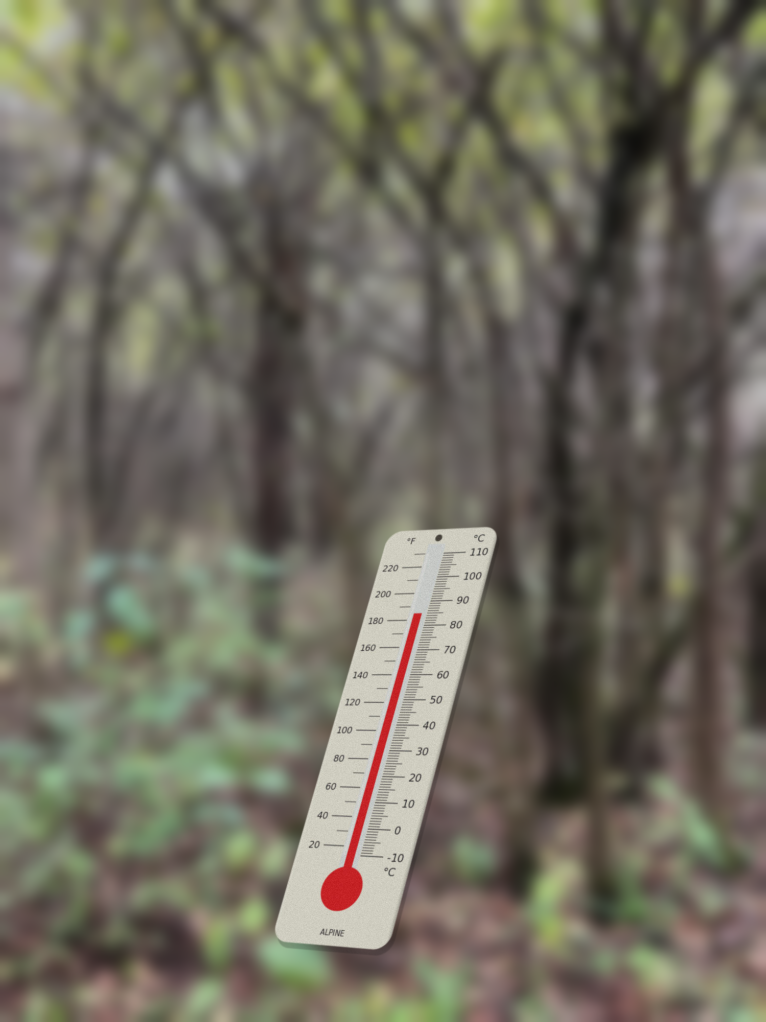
85 °C
